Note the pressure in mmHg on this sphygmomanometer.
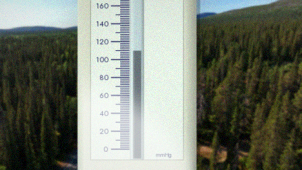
110 mmHg
